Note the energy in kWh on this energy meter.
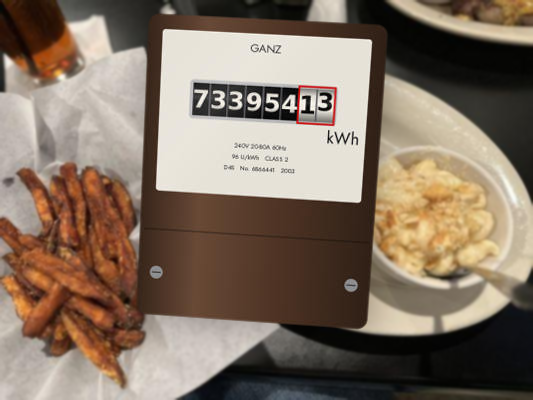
733954.13 kWh
